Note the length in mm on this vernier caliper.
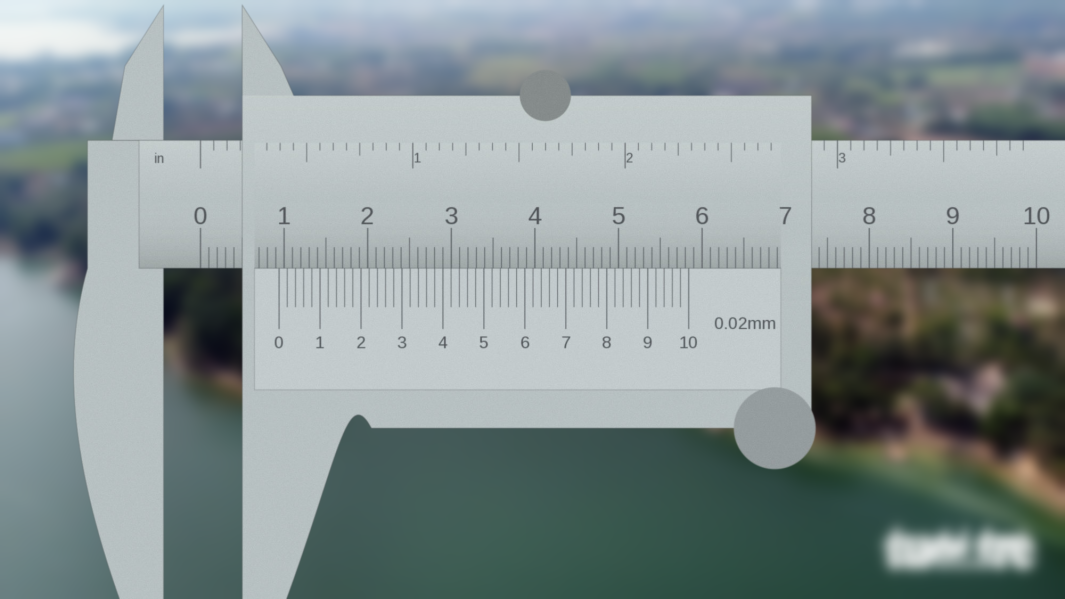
9.4 mm
